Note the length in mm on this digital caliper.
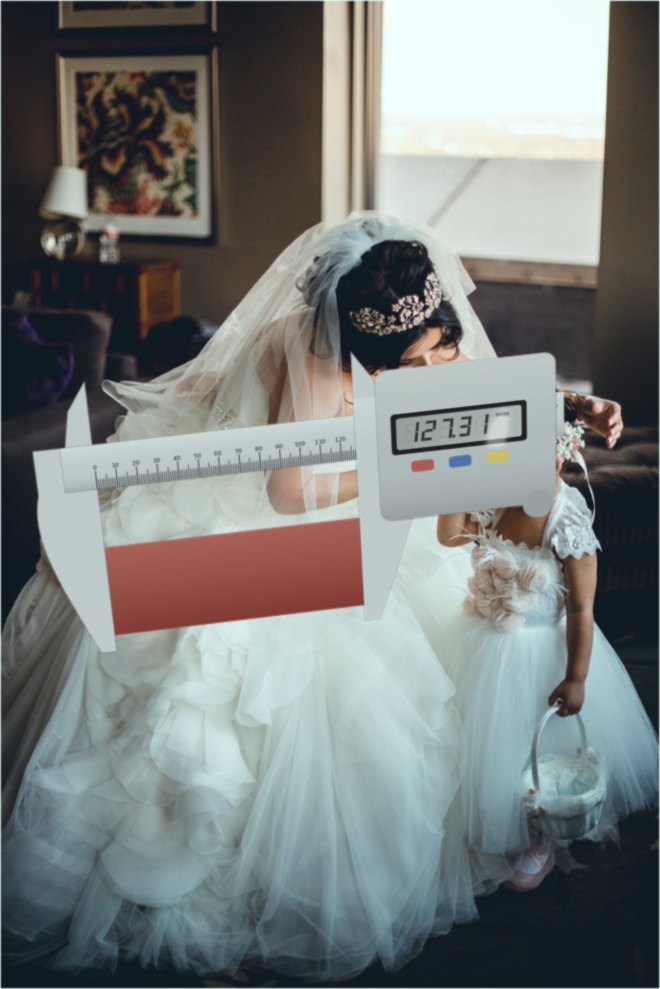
127.31 mm
